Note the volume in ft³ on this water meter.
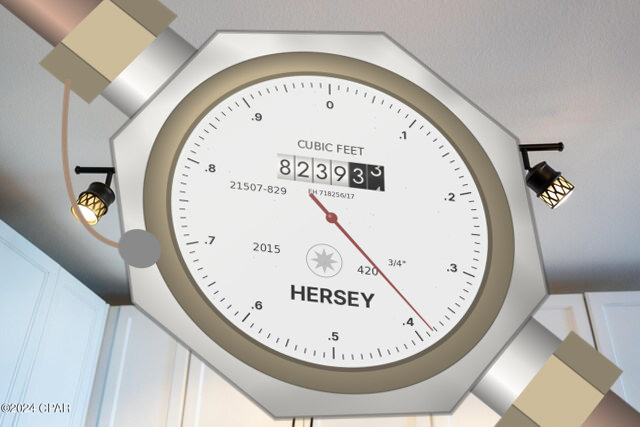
823933.38 ft³
